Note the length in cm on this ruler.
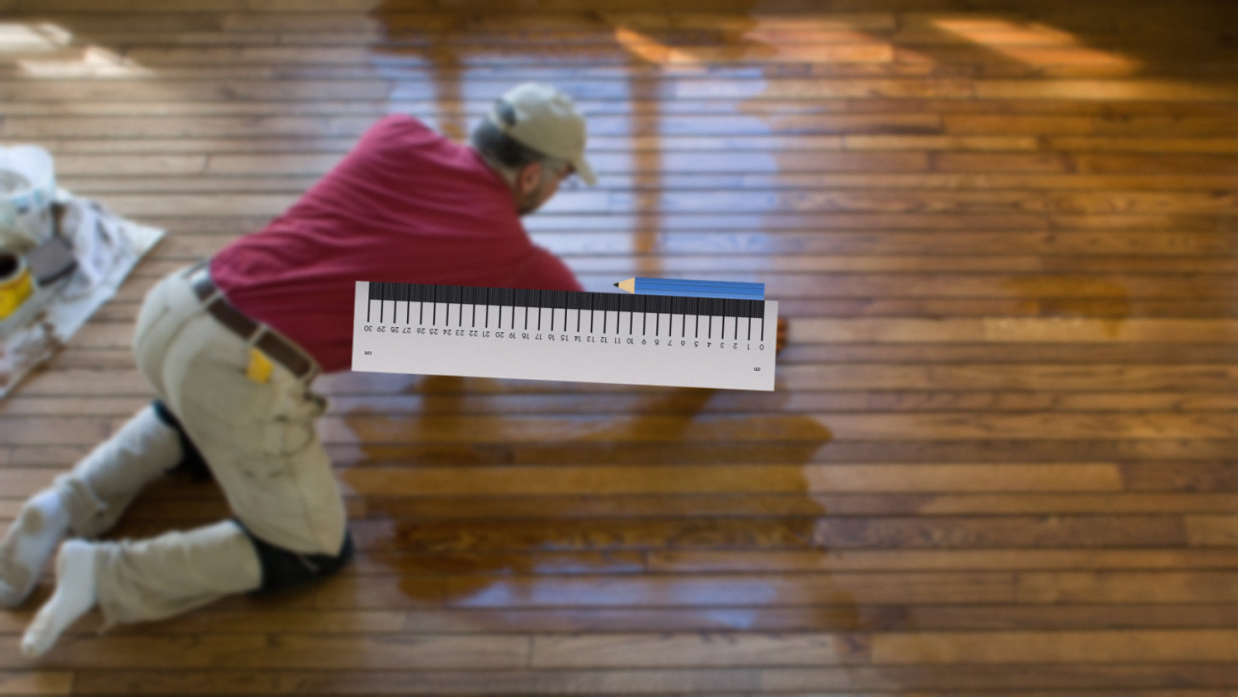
11.5 cm
